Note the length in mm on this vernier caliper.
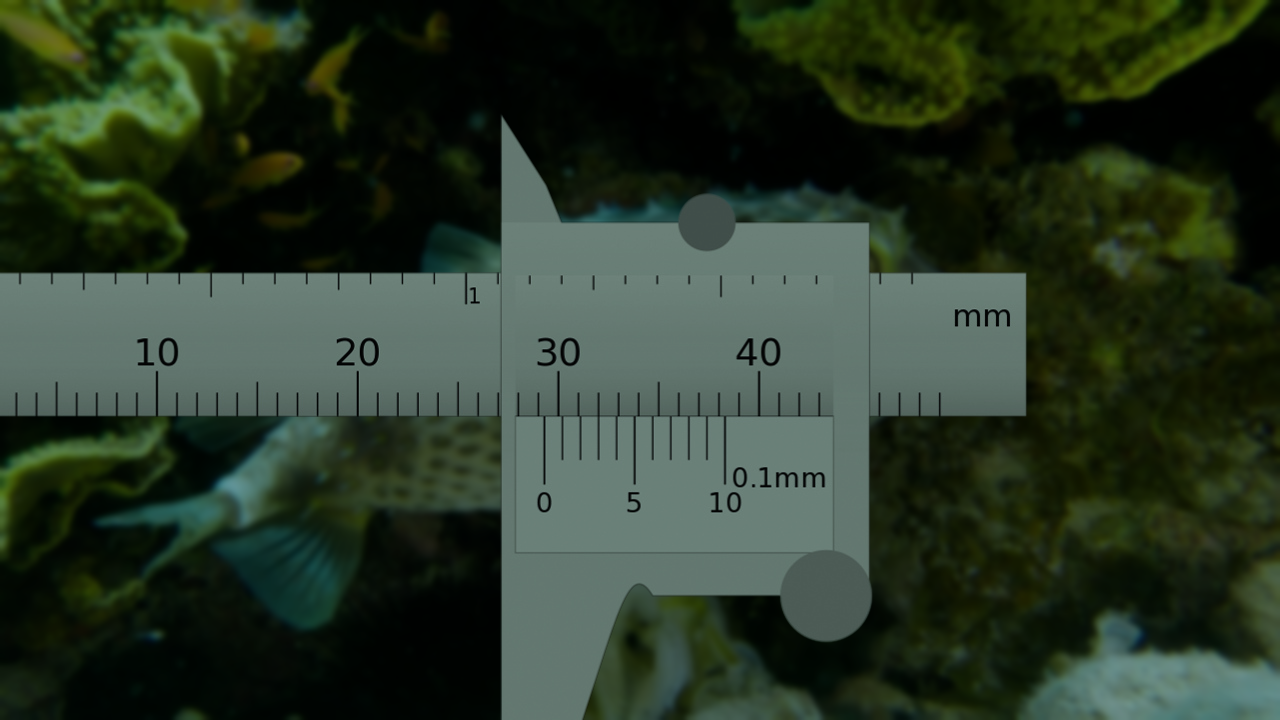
29.3 mm
